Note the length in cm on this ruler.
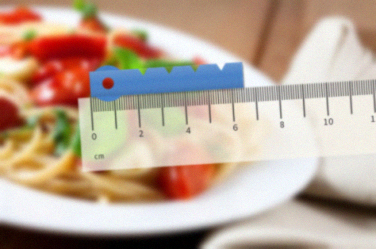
6.5 cm
